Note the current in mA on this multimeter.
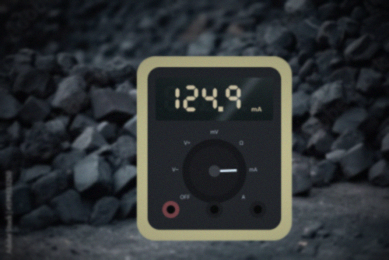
124.9 mA
